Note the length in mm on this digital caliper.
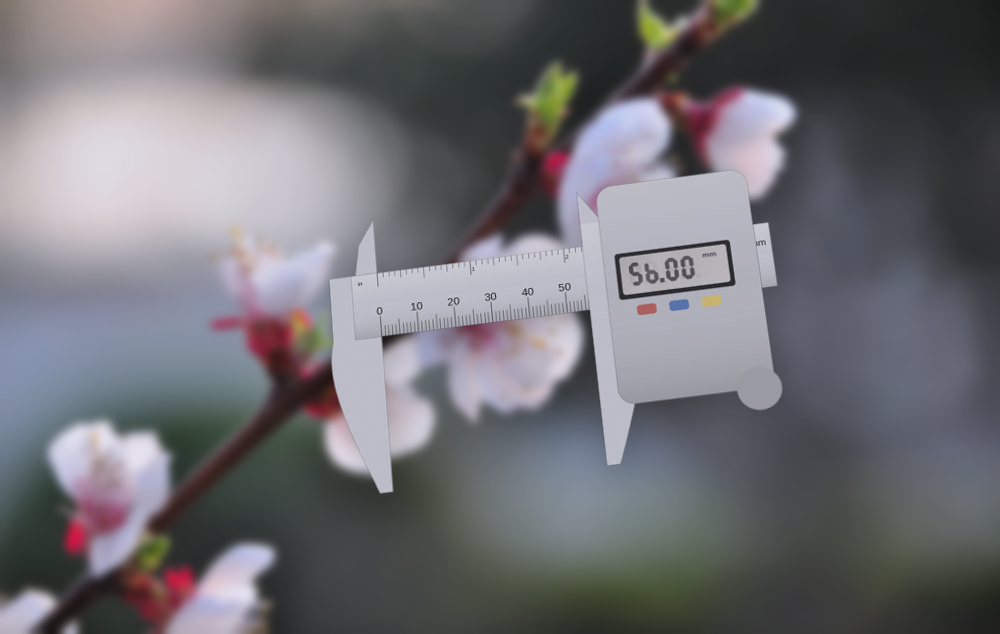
56.00 mm
